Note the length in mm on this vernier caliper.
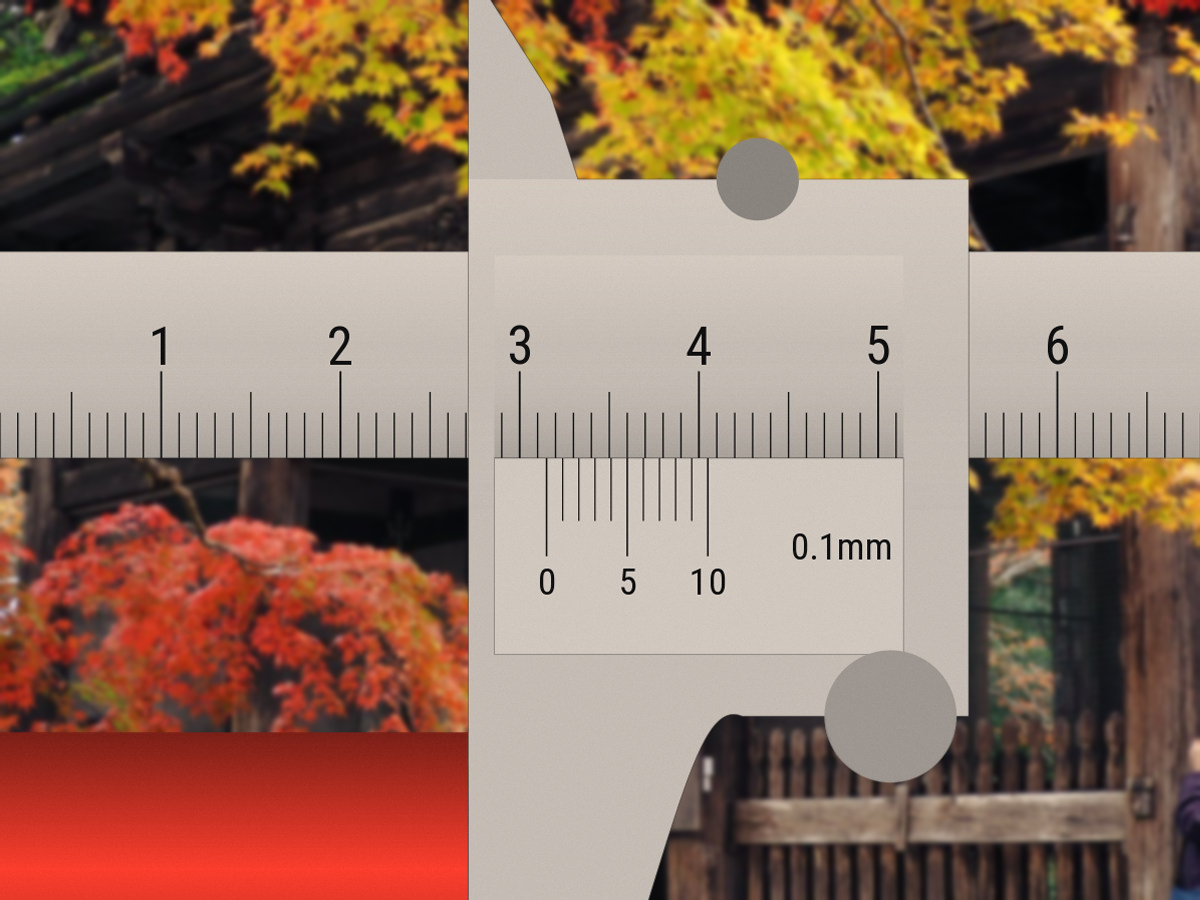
31.5 mm
